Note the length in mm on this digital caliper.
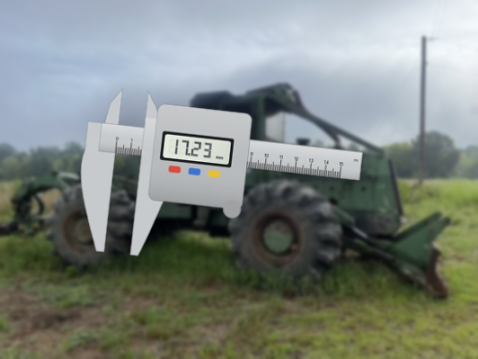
17.23 mm
